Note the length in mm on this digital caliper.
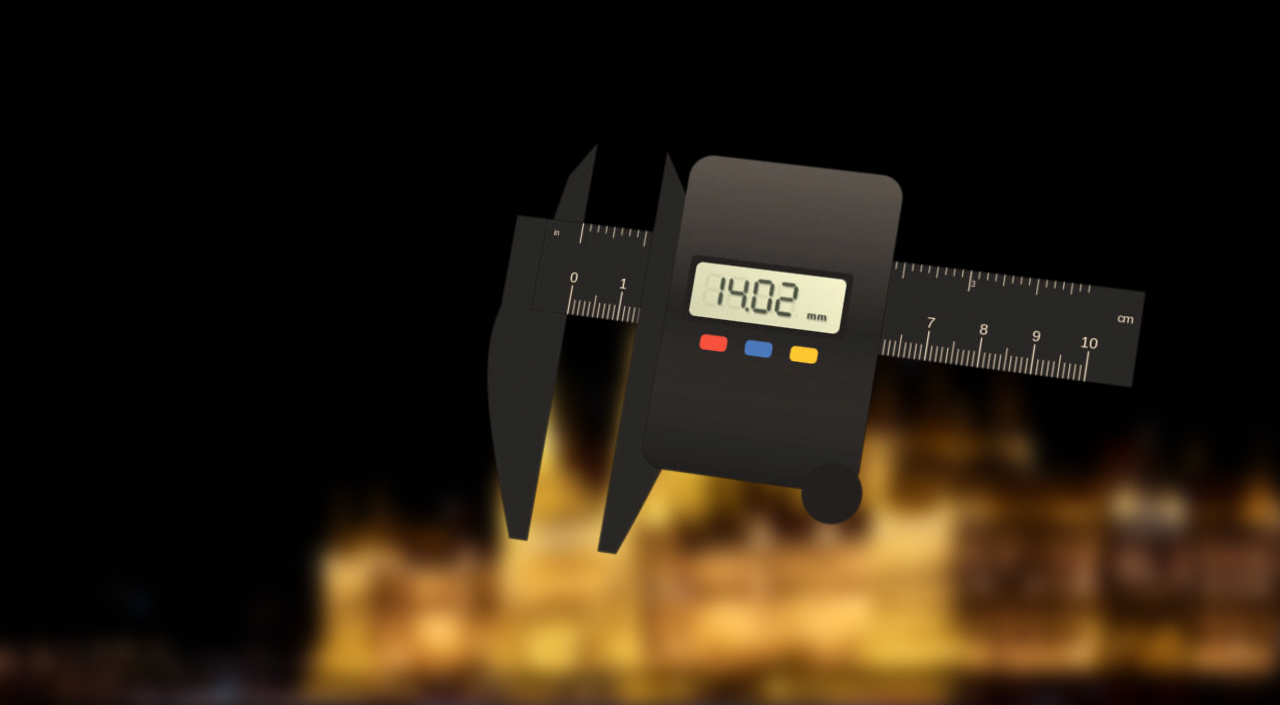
14.02 mm
